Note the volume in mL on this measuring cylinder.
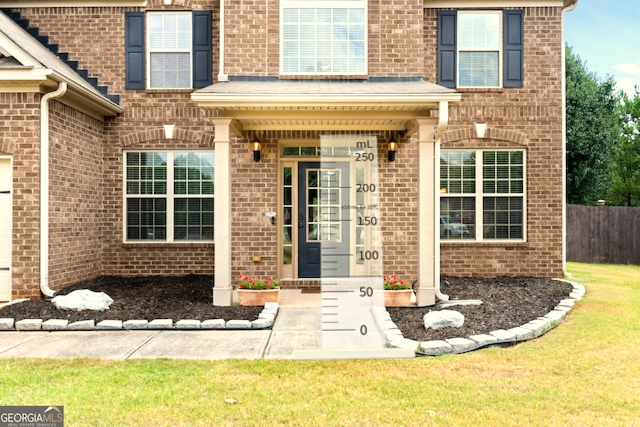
70 mL
